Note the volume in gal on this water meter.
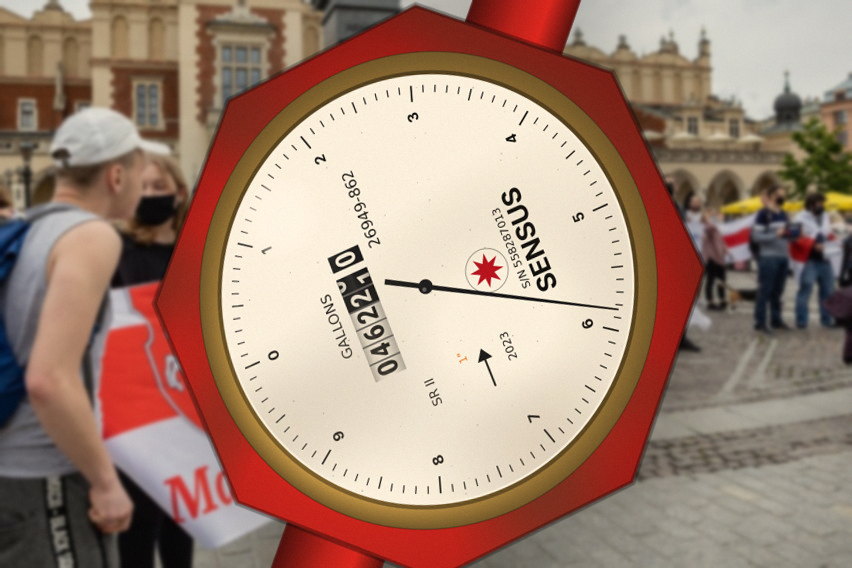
462205.8 gal
